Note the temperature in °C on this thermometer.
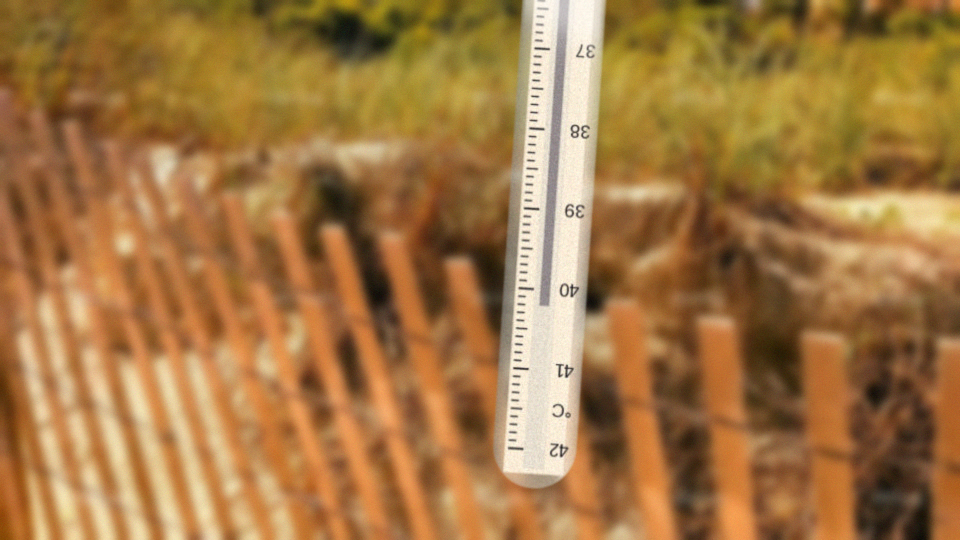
40.2 °C
